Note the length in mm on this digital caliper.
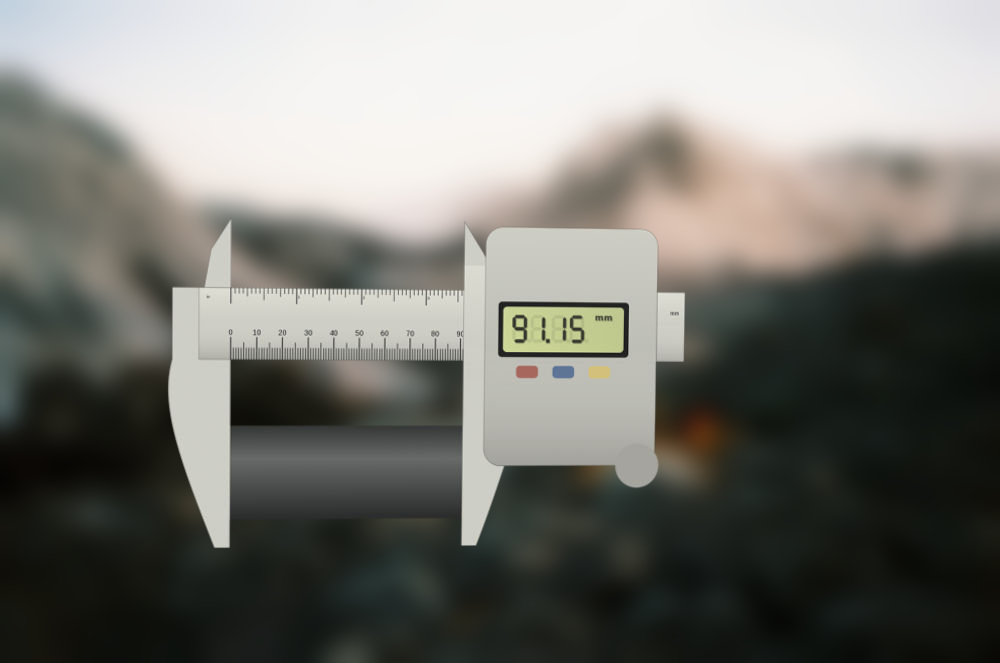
91.15 mm
